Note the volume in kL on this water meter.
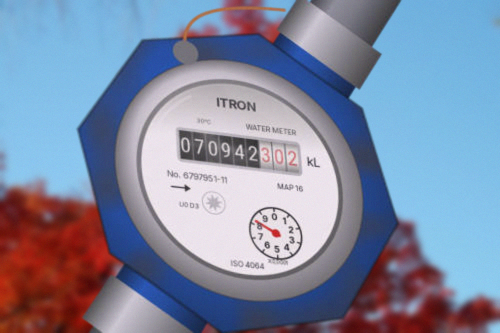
70942.3028 kL
